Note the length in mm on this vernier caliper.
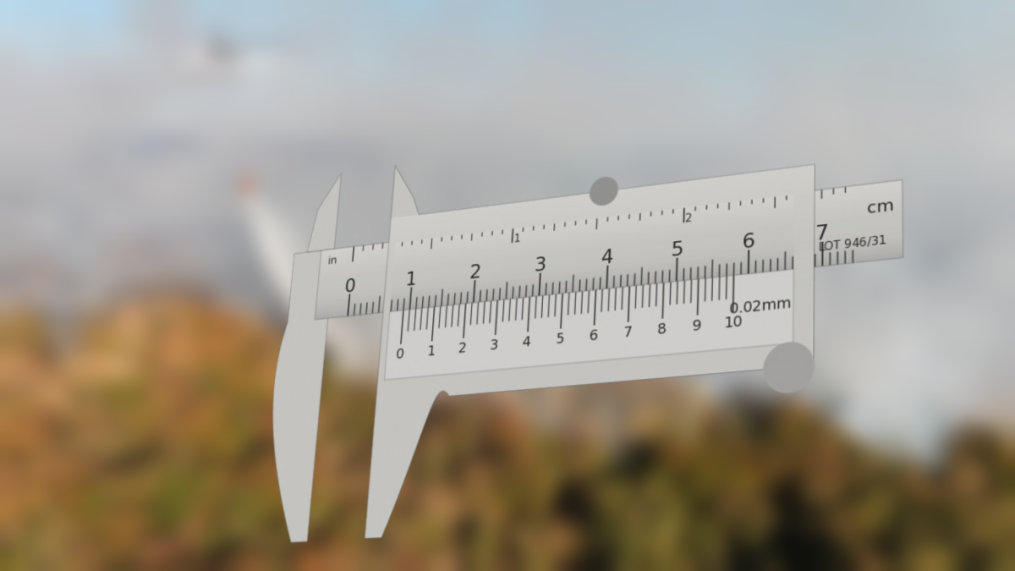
9.0 mm
